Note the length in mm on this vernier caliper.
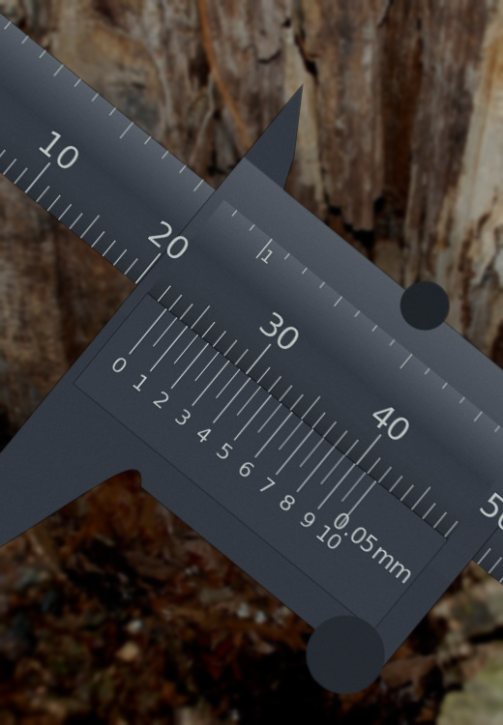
22.8 mm
